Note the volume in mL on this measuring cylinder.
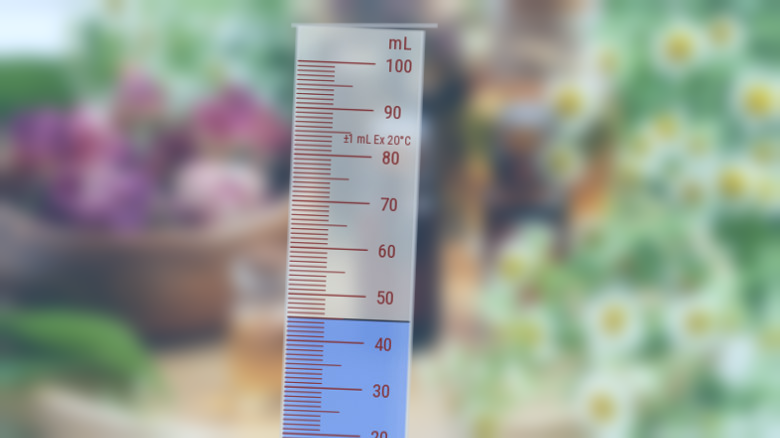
45 mL
